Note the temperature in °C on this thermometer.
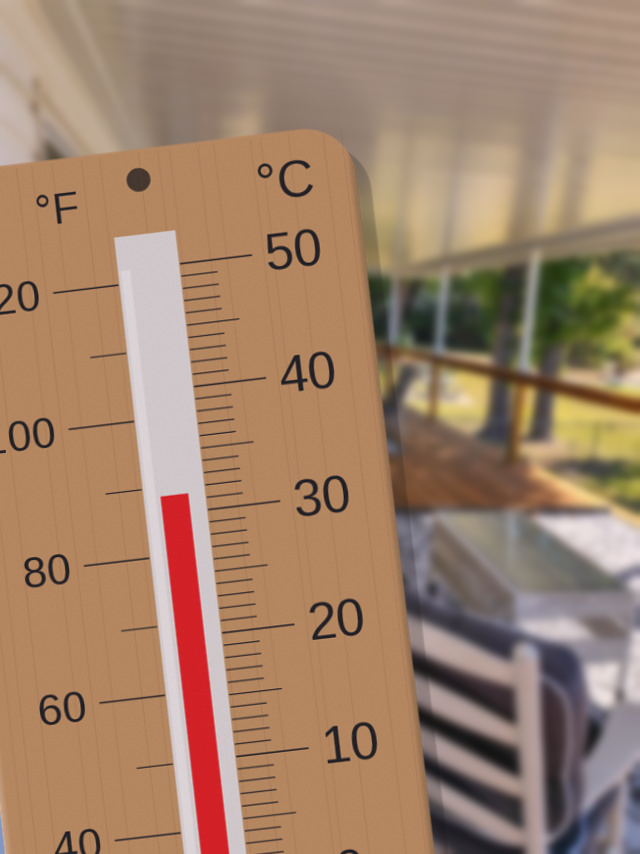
31.5 °C
